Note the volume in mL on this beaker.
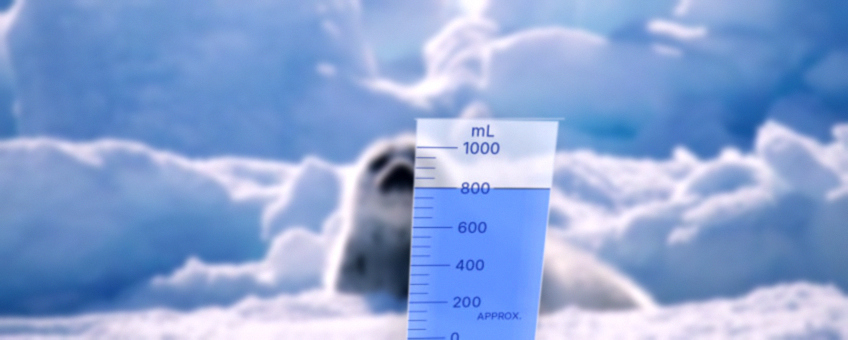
800 mL
